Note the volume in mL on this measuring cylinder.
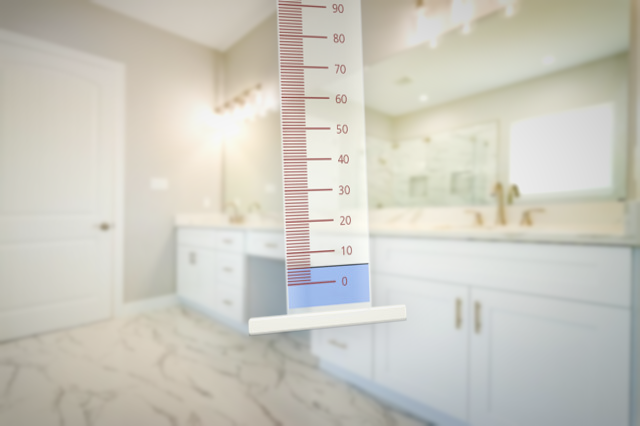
5 mL
